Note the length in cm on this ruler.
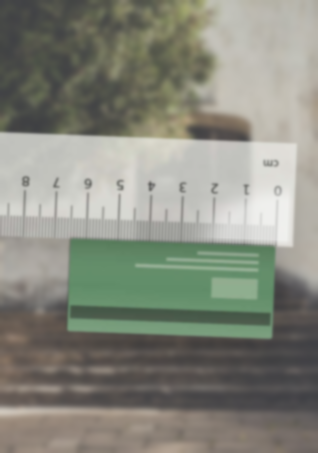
6.5 cm
